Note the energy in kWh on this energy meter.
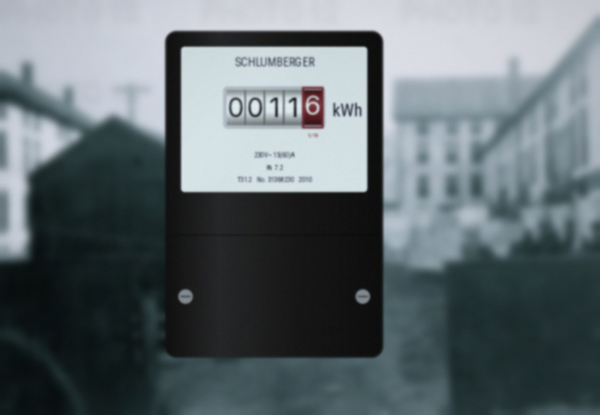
11.6 kWh
